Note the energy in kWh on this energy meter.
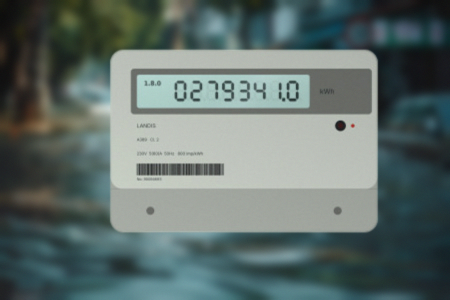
279341.0 kWh
